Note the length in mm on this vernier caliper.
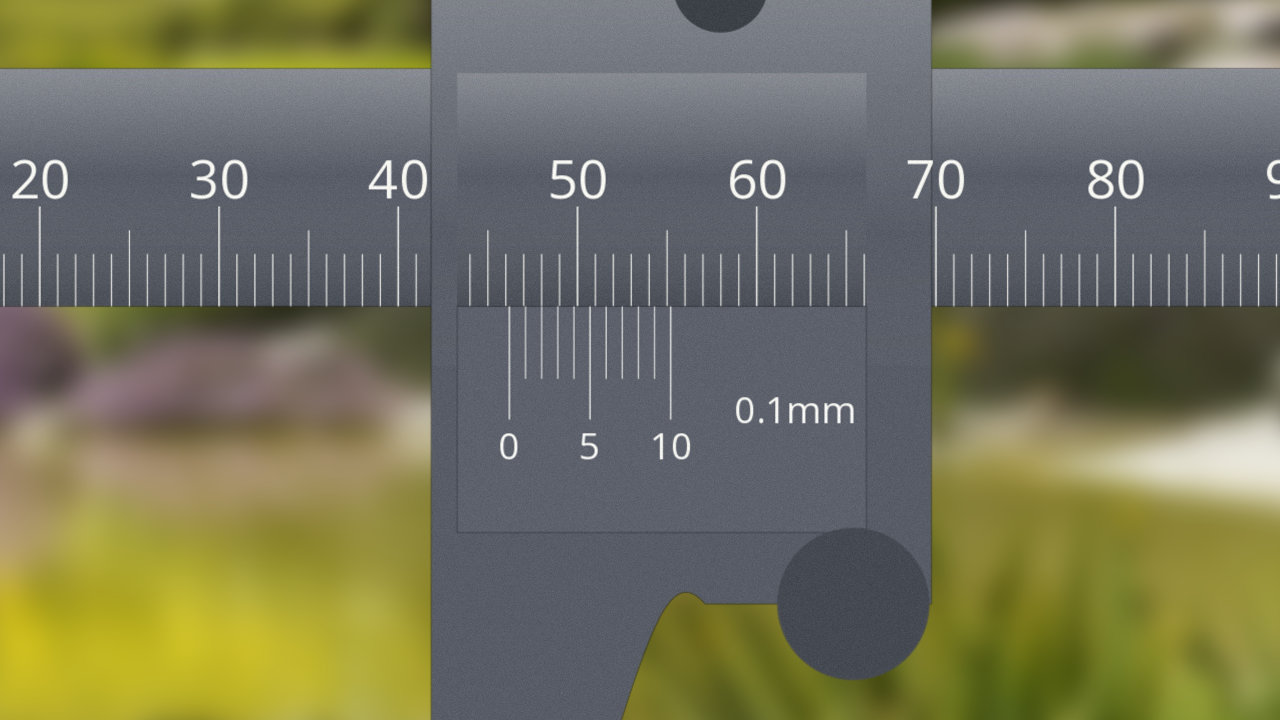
46.2 mm
